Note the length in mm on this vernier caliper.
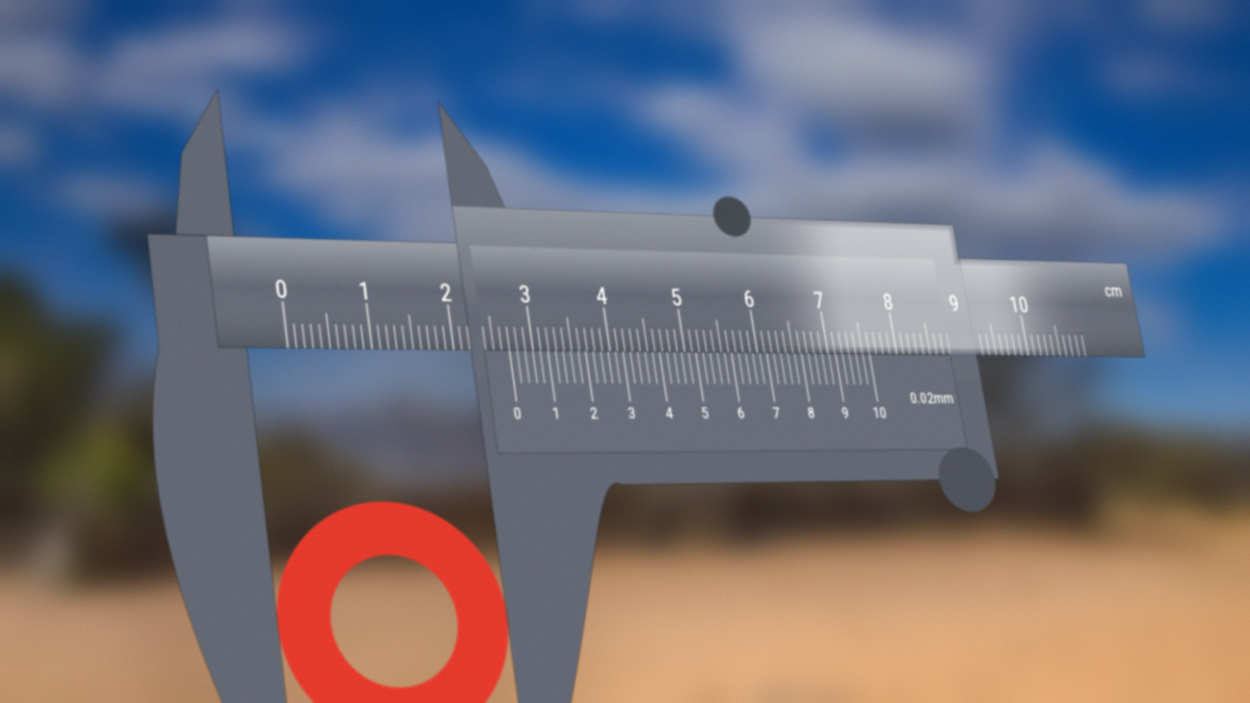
27.0 mm
